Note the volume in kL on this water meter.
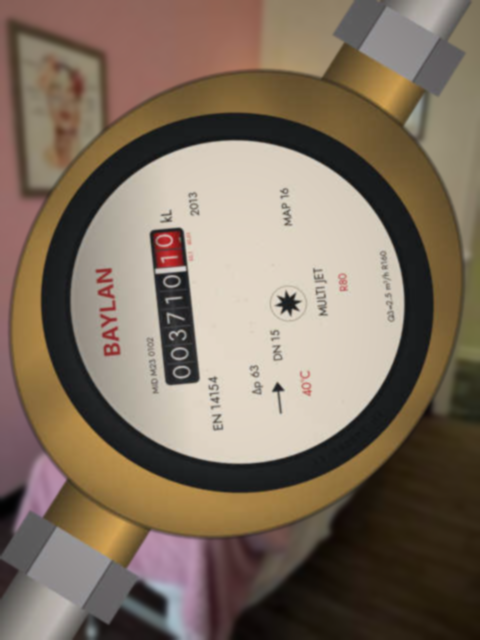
3710.10 kL
